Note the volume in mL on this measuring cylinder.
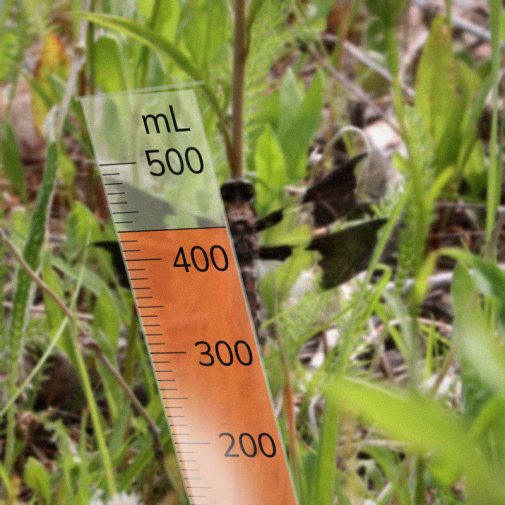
430 mL
